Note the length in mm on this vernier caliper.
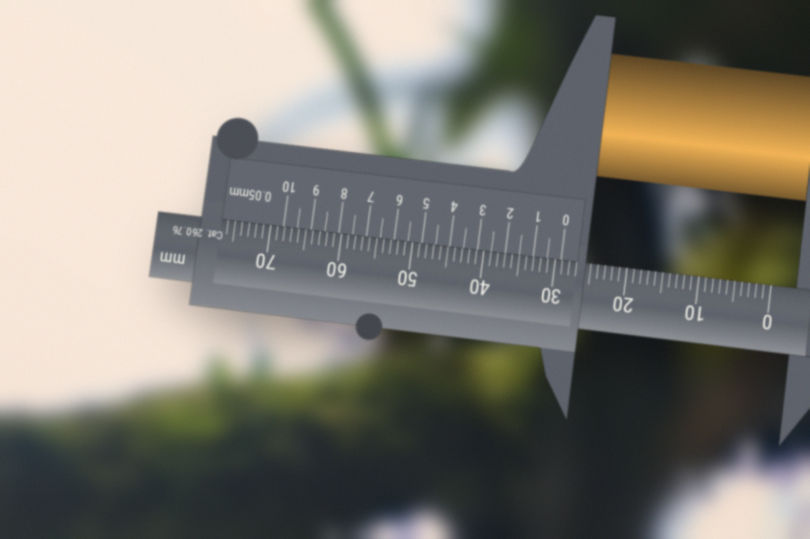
29.2 mm
